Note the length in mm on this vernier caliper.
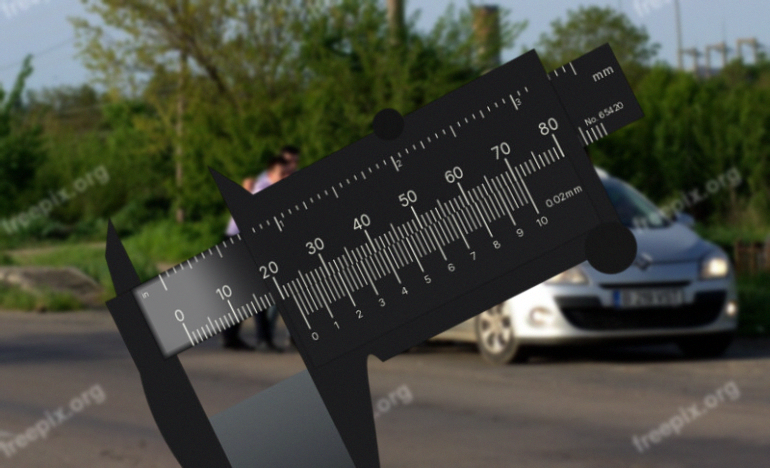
22.0 mm
